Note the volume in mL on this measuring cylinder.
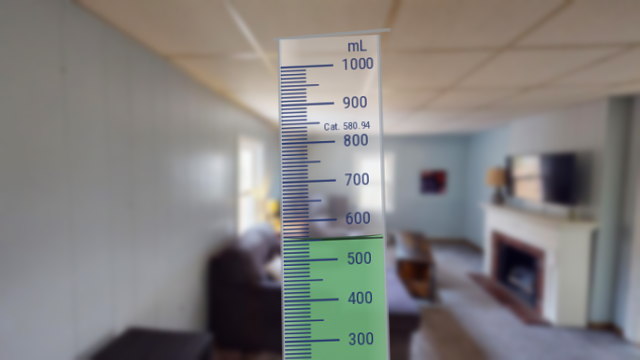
550 mL
